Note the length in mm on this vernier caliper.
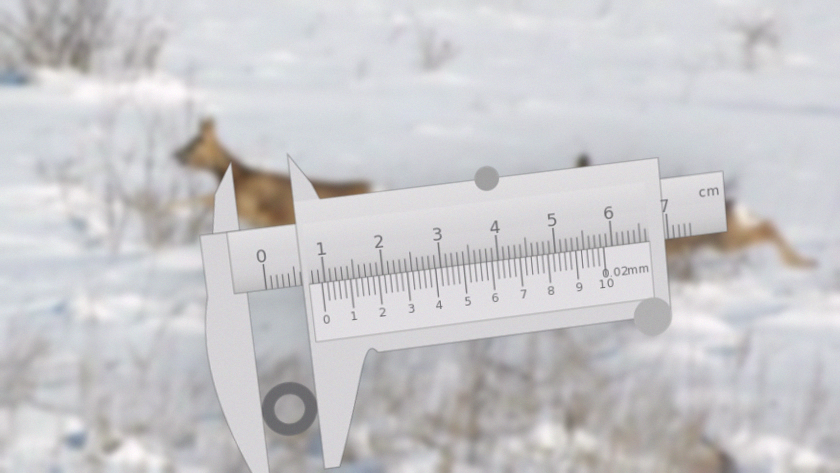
9.5 mm
